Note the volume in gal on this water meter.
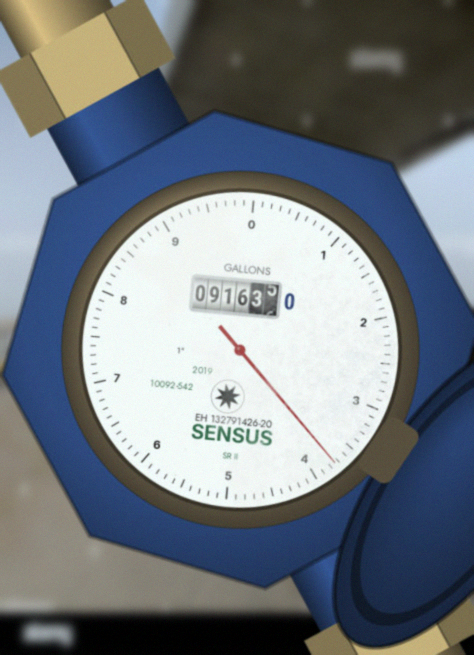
916353.7 gal
